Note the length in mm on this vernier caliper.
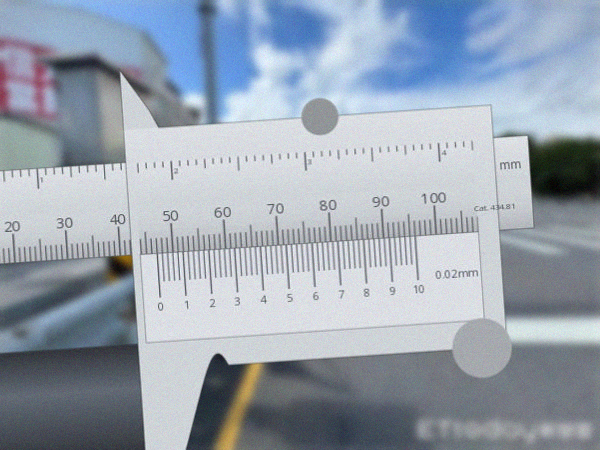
47.0 mm
